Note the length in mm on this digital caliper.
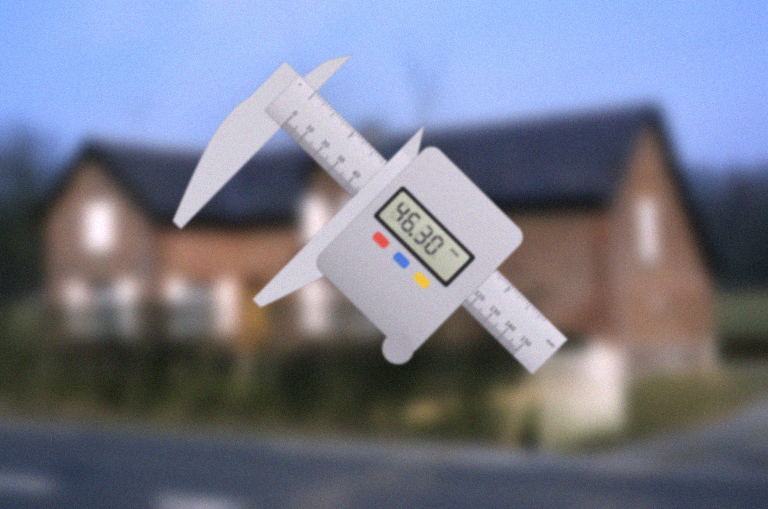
46.30 mm
